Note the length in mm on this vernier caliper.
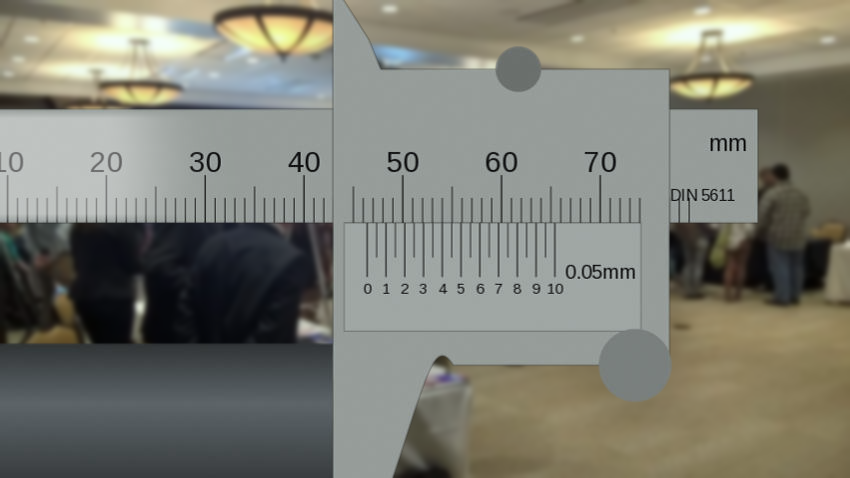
46.4 mm
